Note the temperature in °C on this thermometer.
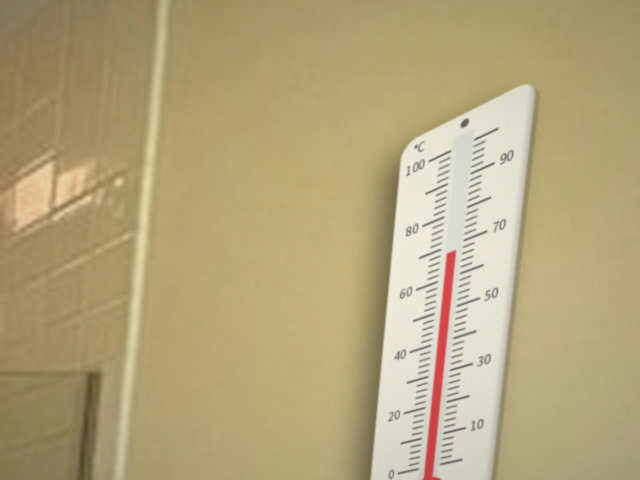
68 °C
